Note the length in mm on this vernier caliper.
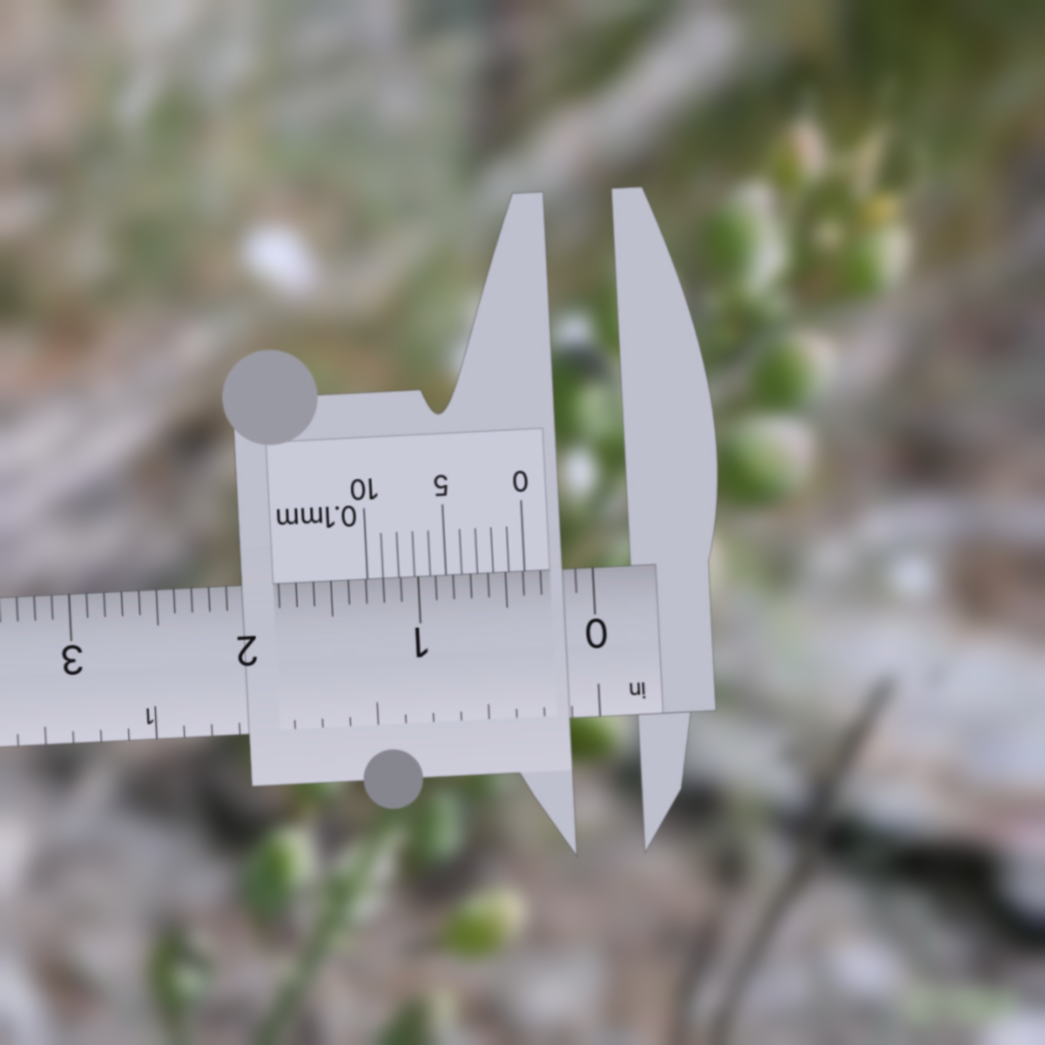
3.9 mm
